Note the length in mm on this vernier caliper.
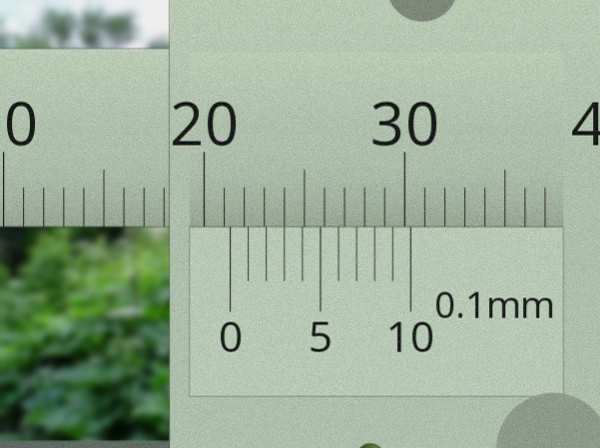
21.3 mm
